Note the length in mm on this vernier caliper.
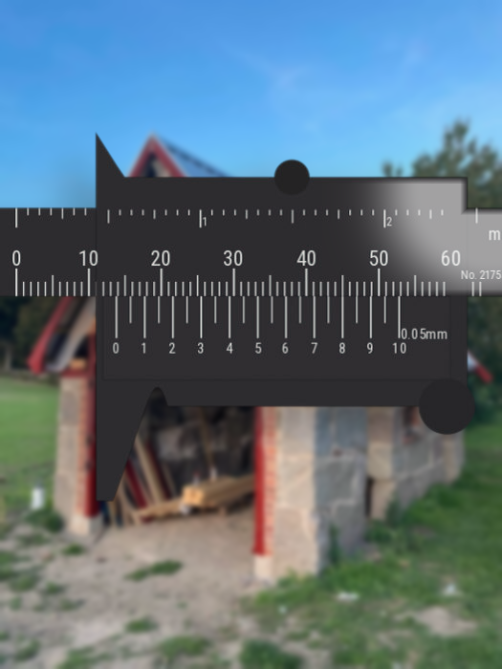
13.8 mm
